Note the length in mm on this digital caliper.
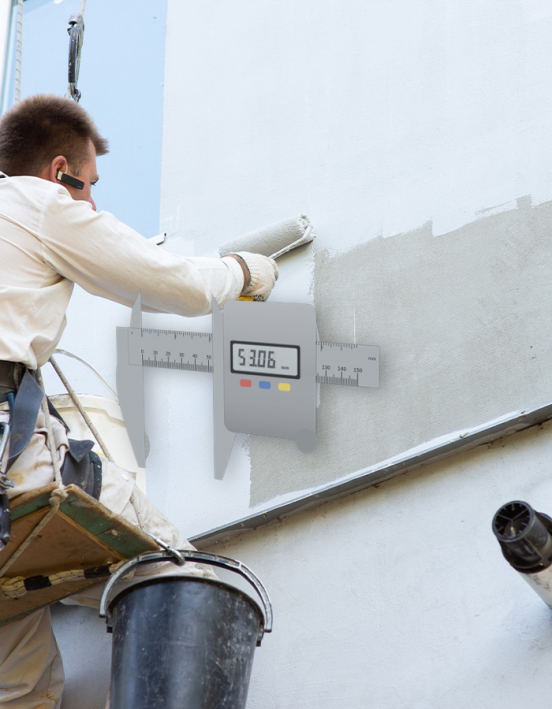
53.06 mm
